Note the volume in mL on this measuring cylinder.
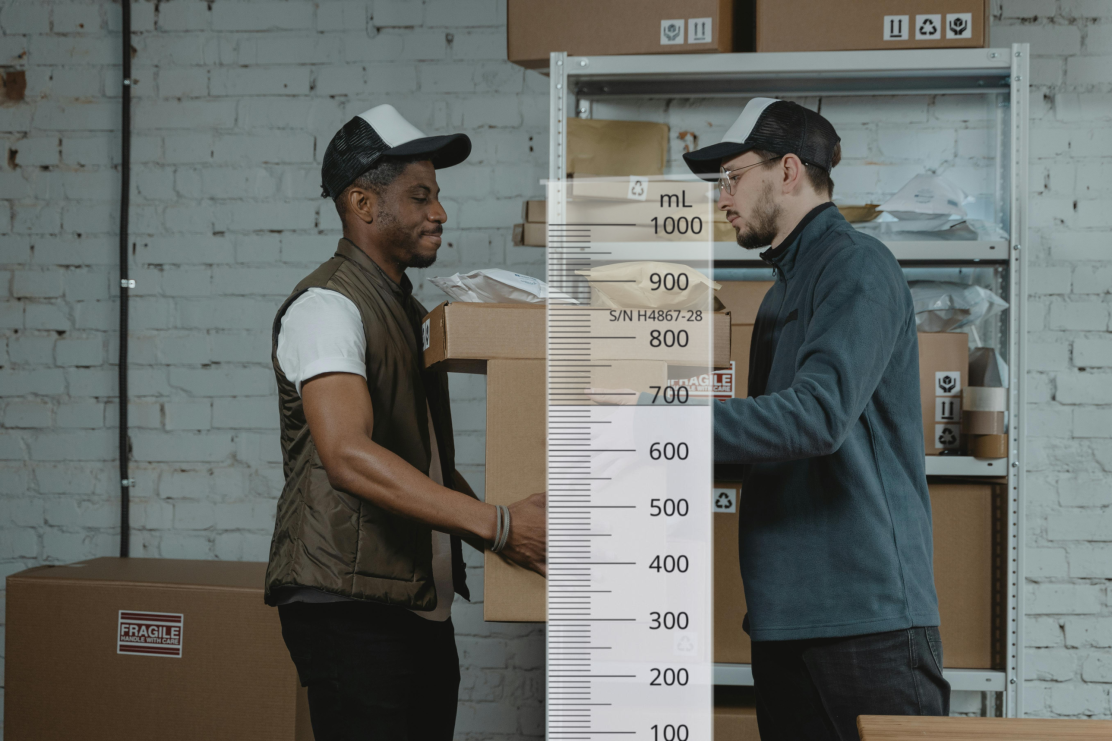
680 mL
